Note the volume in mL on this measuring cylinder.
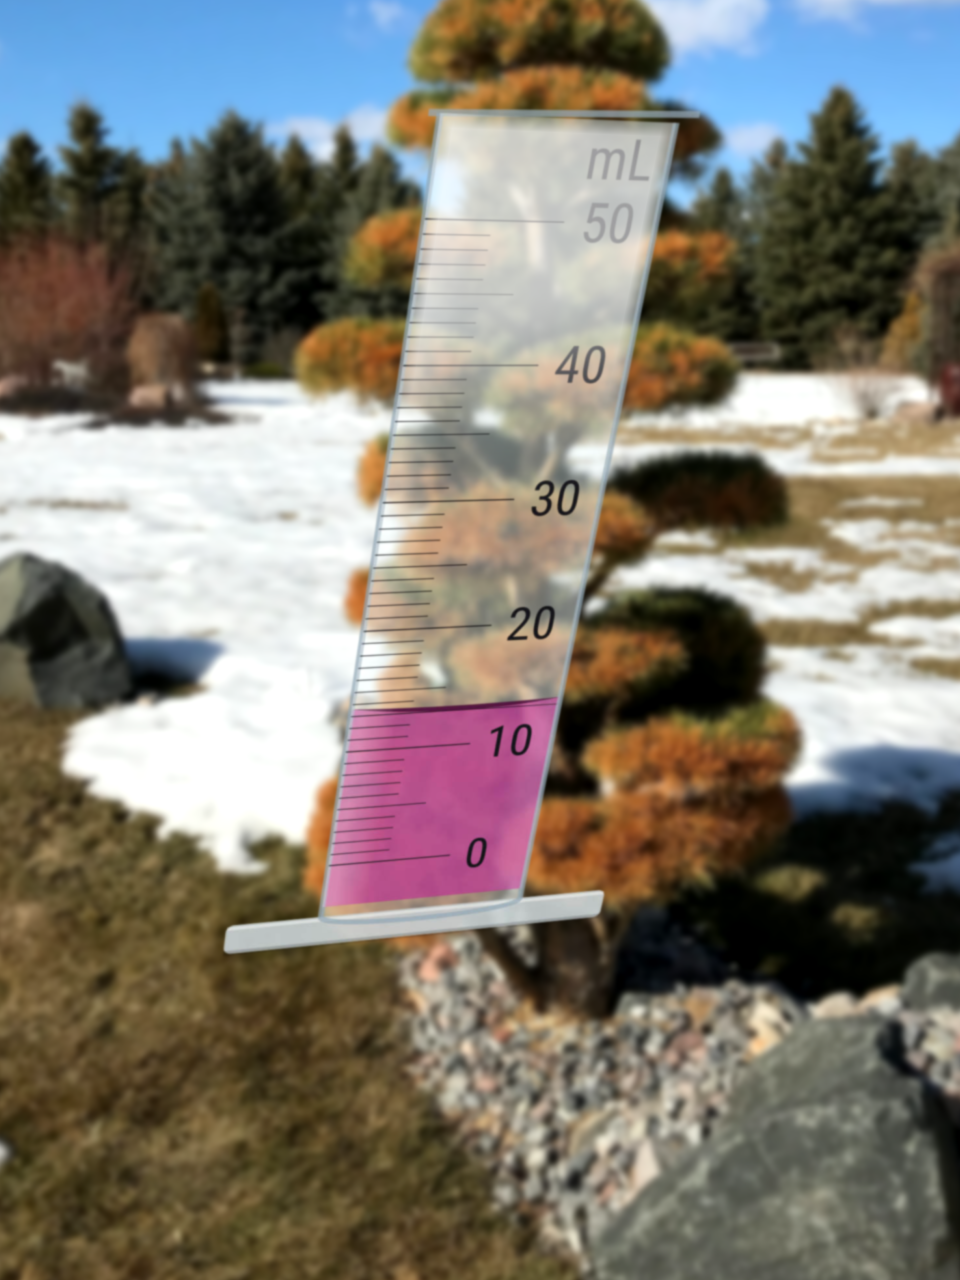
13 mL
